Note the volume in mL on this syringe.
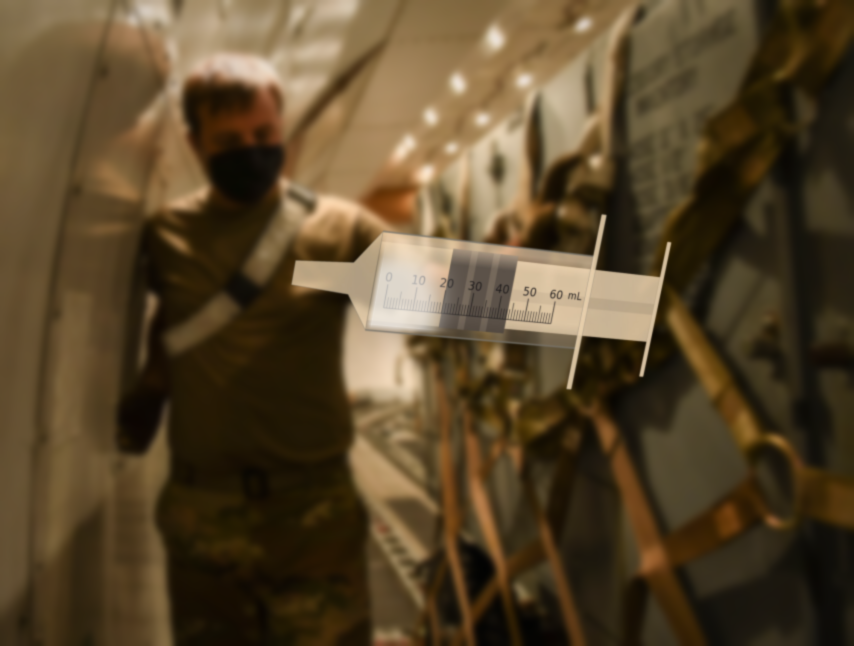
20 mL
